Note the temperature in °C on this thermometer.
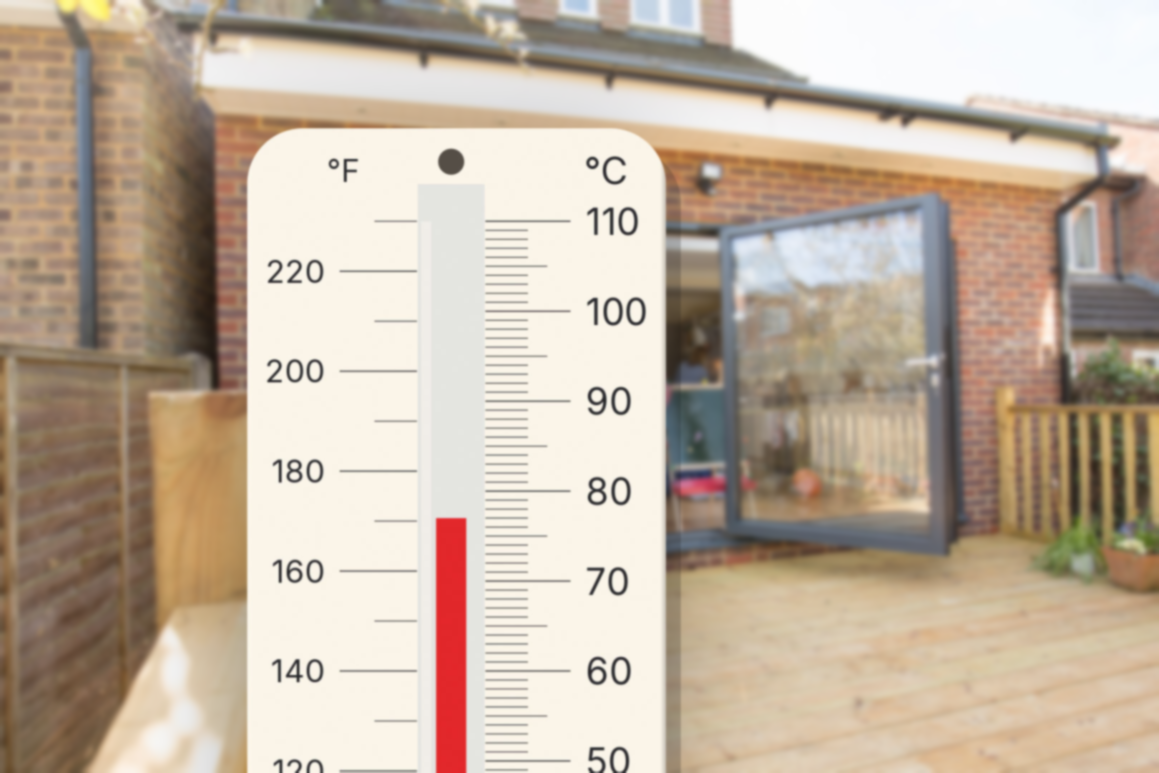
77 °C
